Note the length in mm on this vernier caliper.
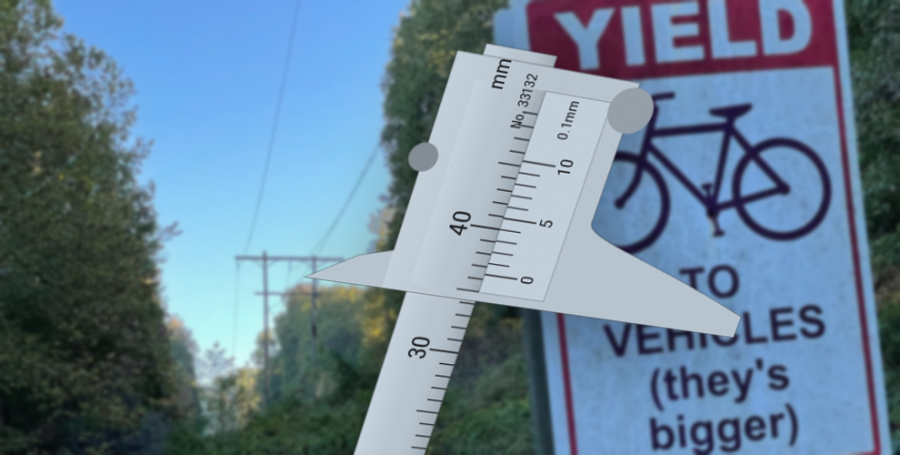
36.4 mm
